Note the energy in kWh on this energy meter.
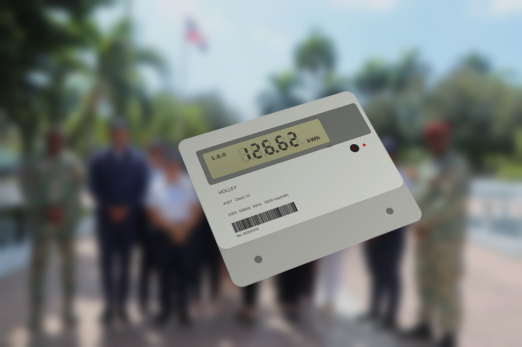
126.62 kWh
